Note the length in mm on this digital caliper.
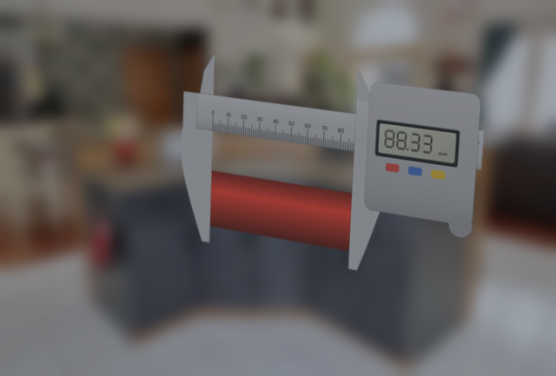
88.33 mm
